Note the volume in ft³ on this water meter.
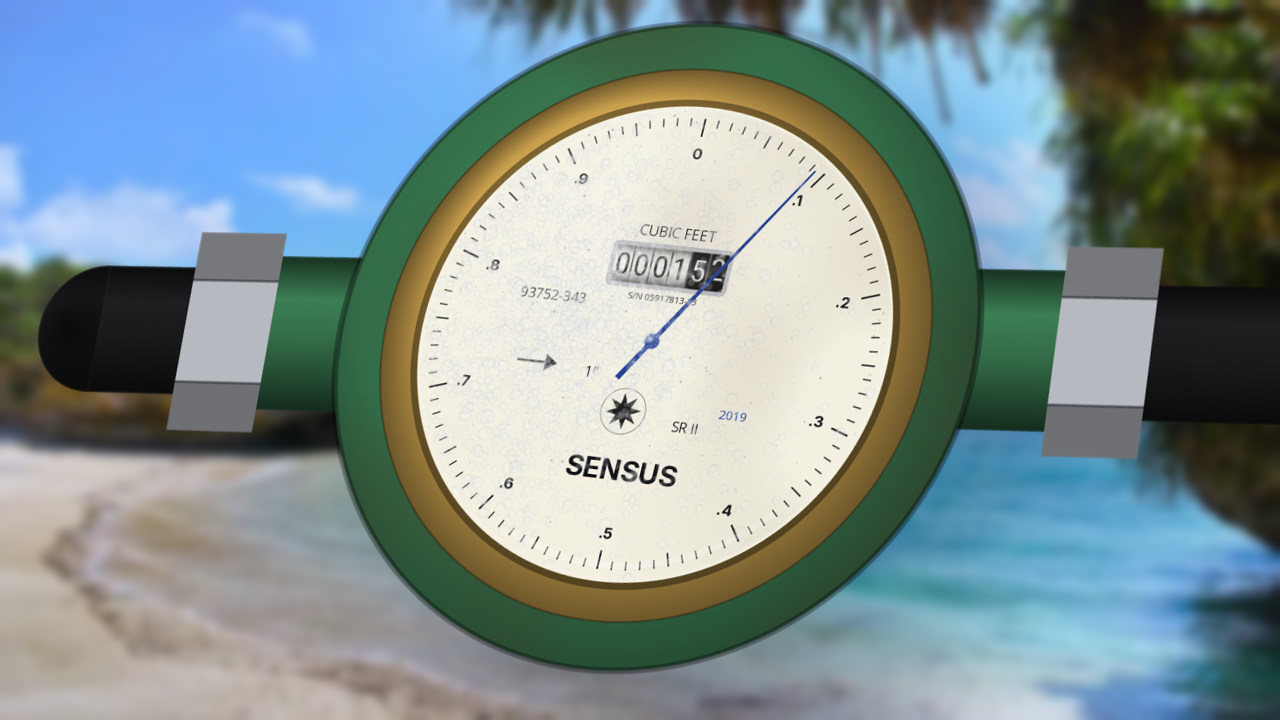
152.09 ft³
